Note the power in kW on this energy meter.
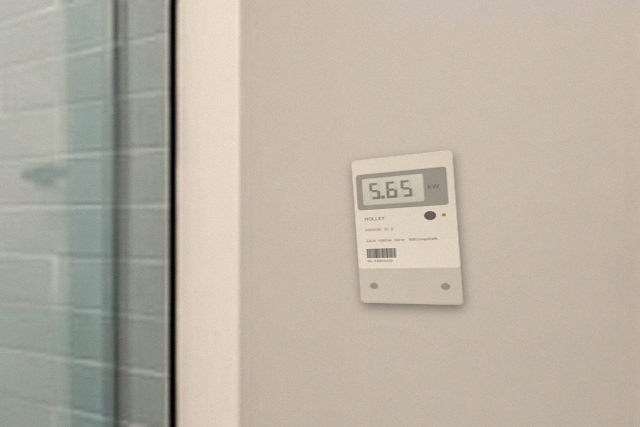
5.65 kW
